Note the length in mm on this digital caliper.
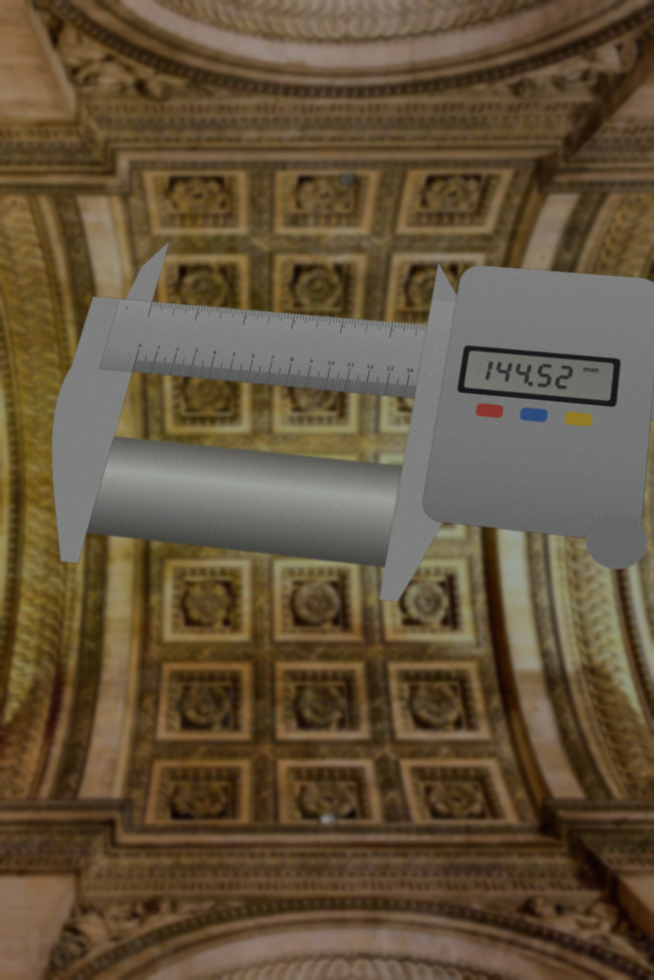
144.52 mm
